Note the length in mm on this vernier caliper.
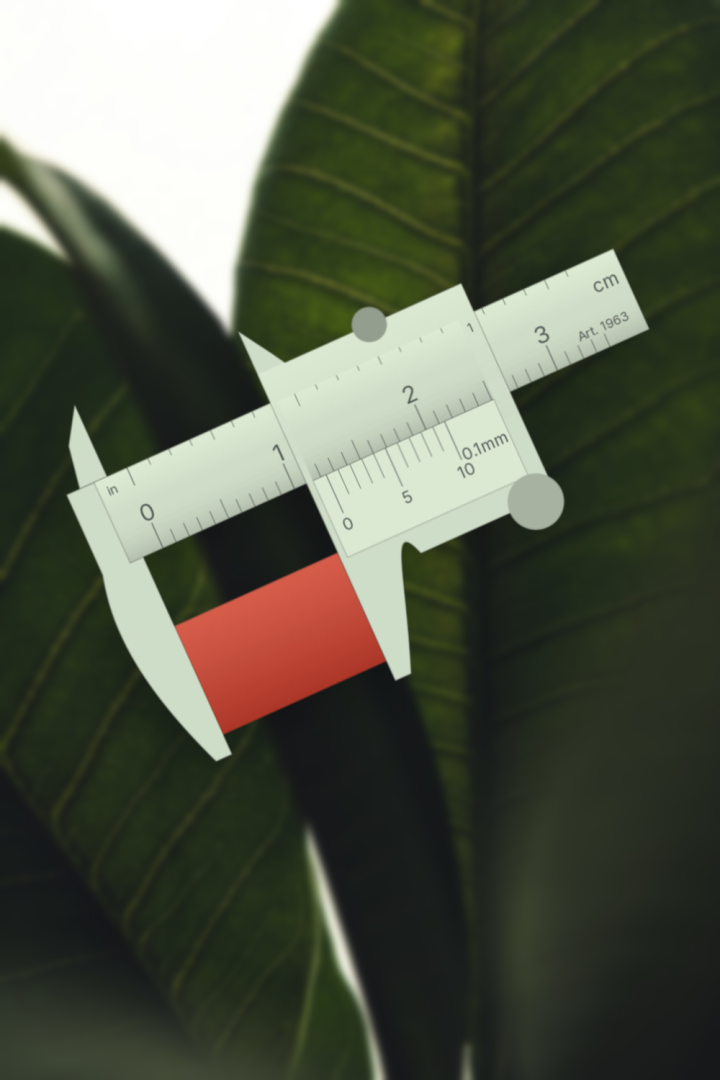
12.4 mm
